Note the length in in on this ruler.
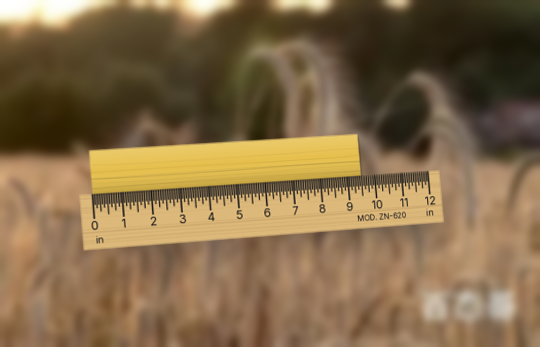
9.5 in
